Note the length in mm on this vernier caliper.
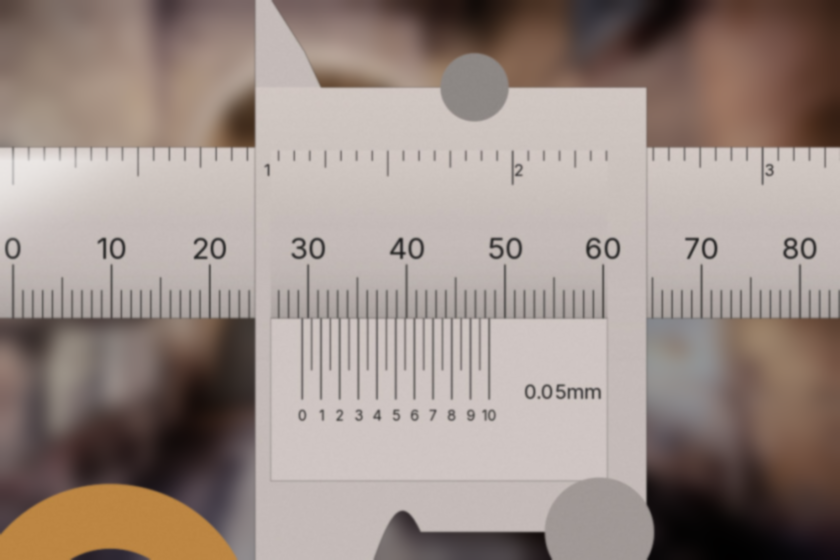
29.4 mm
